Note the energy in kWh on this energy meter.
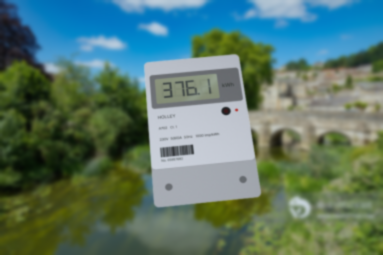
376.1 kWh
